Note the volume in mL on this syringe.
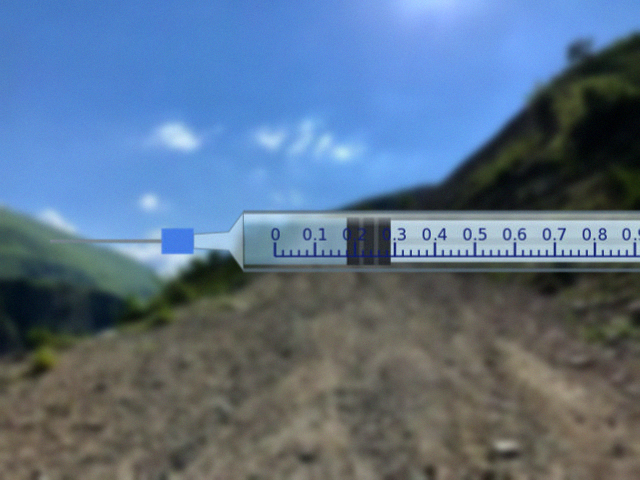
0.18 mL
